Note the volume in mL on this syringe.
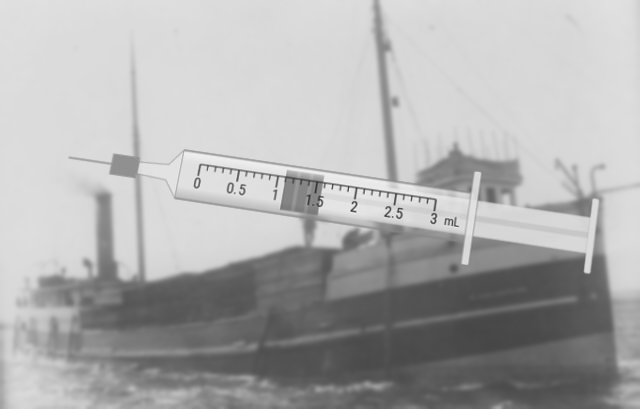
1.1 mL
